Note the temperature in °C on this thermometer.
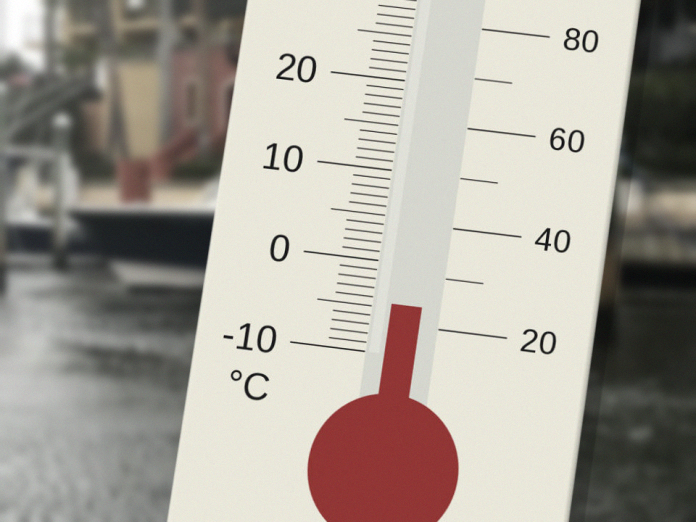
-4.5 °C
